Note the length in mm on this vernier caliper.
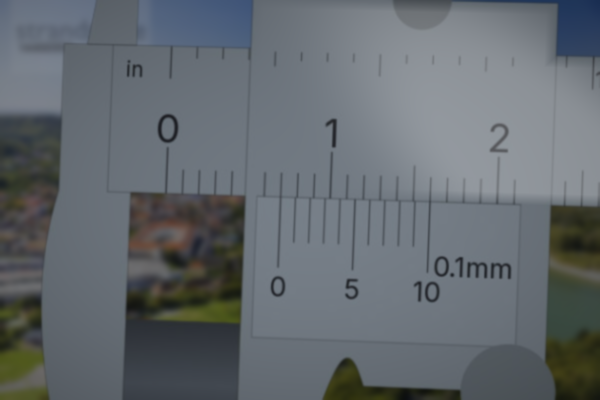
7.0 mm
